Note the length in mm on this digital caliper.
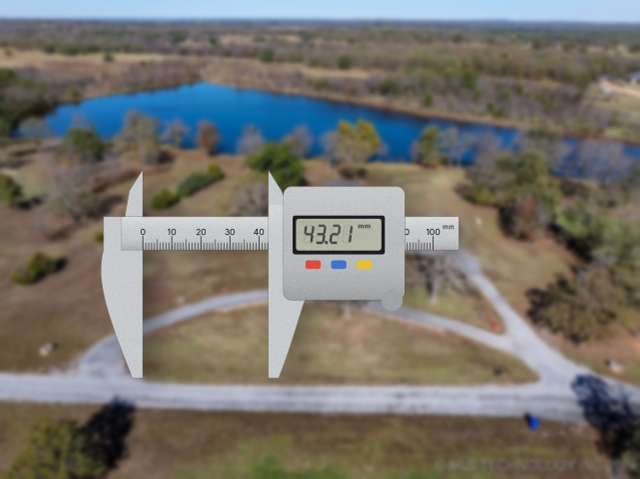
43.21 mm
